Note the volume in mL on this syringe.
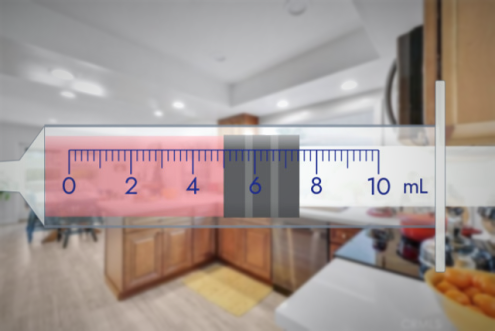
5 mL
